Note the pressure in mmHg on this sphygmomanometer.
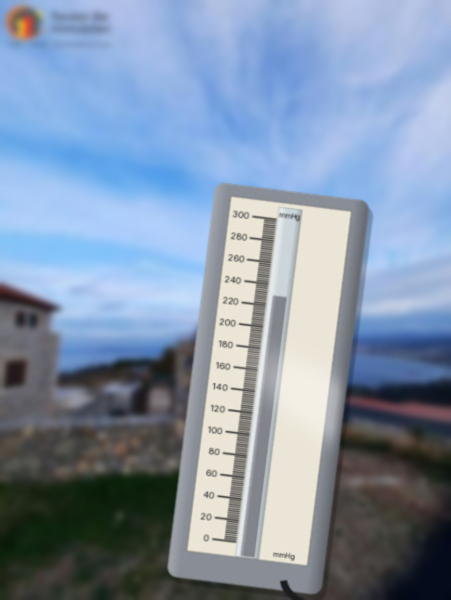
230 mmHg
